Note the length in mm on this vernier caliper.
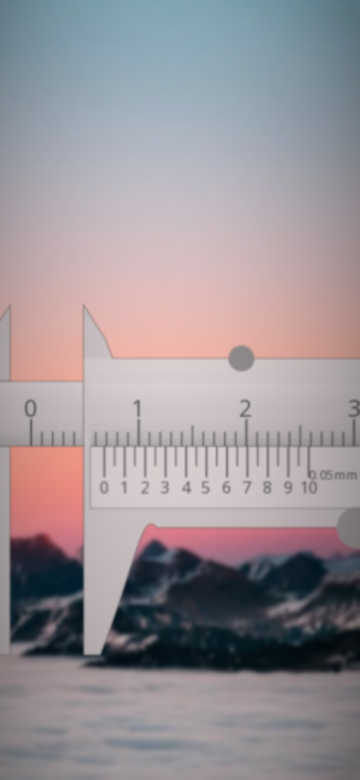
6.8 mm
